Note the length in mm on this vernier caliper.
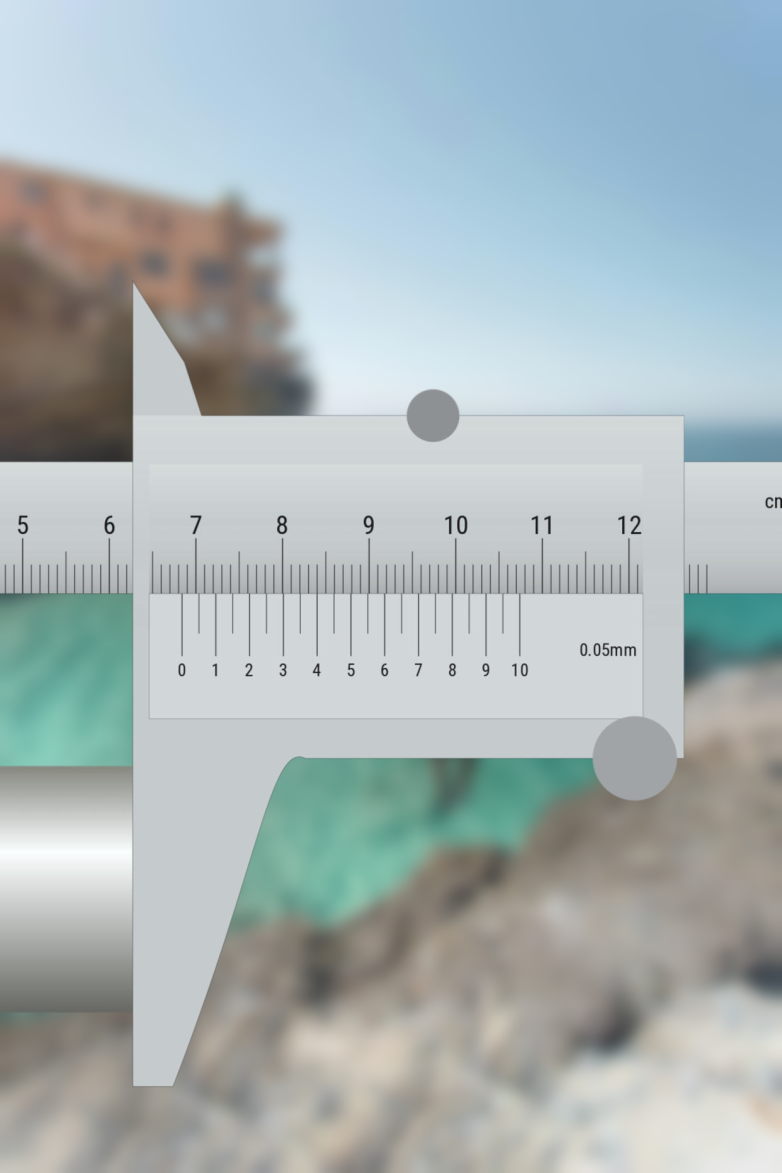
68.4 mm
